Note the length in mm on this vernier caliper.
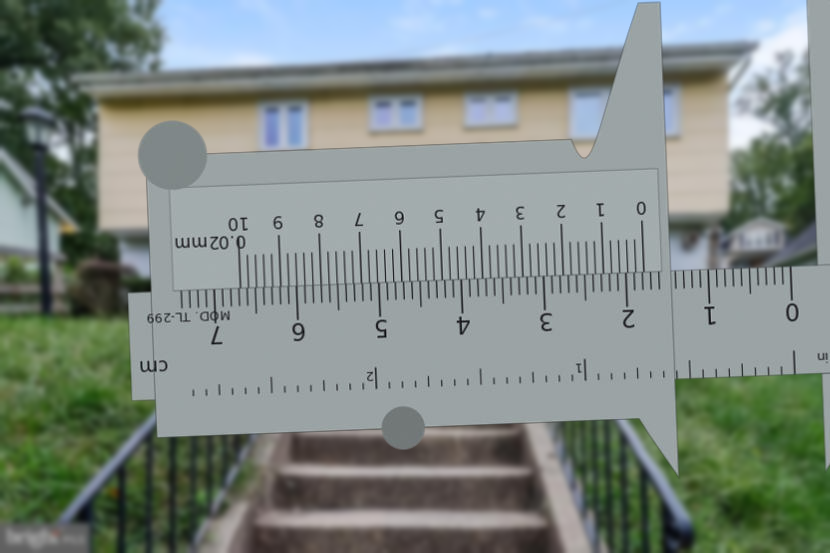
17.8 mm
